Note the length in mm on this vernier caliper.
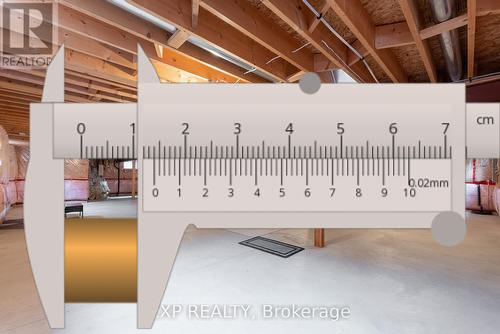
14.0 mm
